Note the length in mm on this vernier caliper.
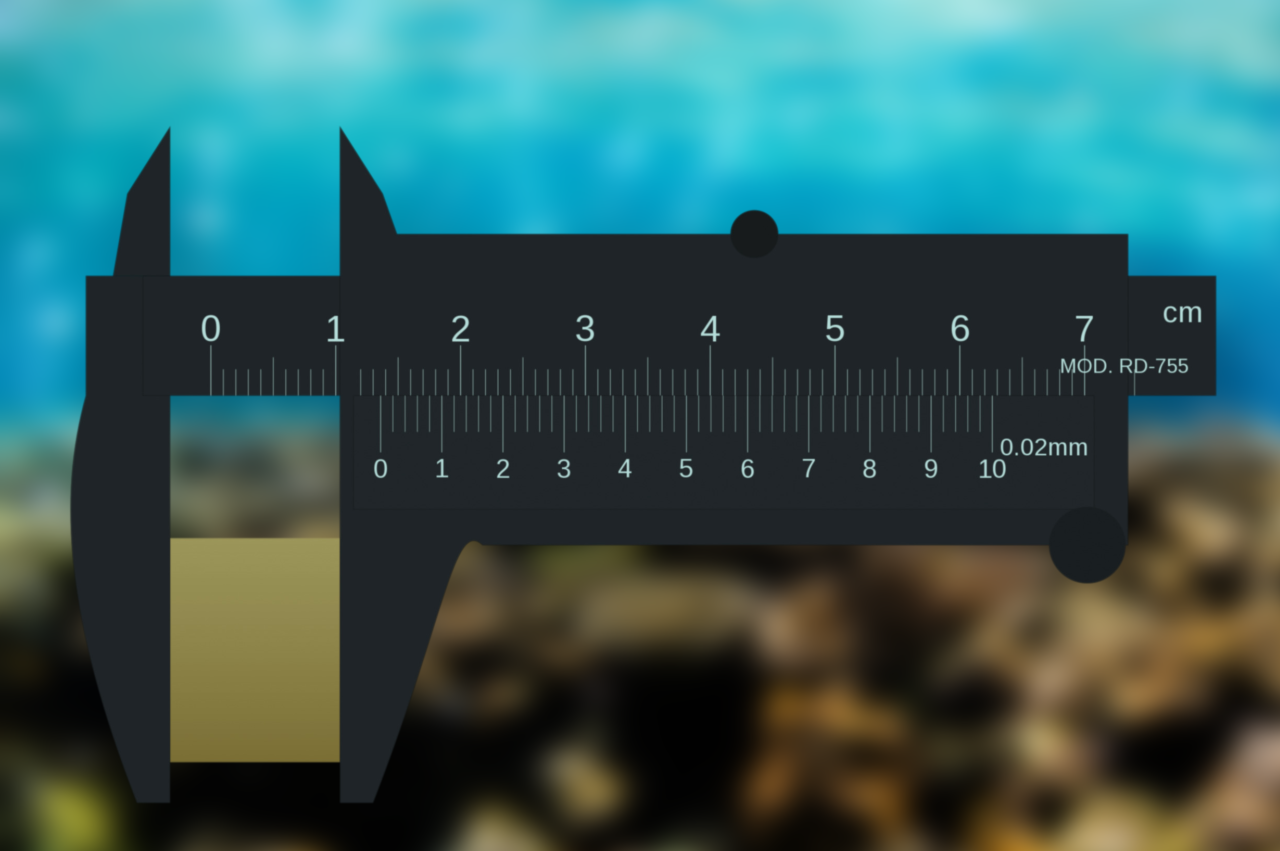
13.6 mm
